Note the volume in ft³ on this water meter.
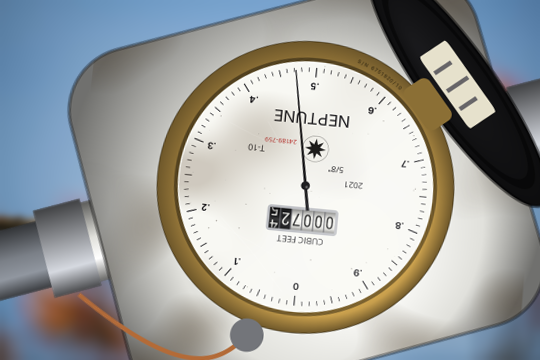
724.47 ft³
